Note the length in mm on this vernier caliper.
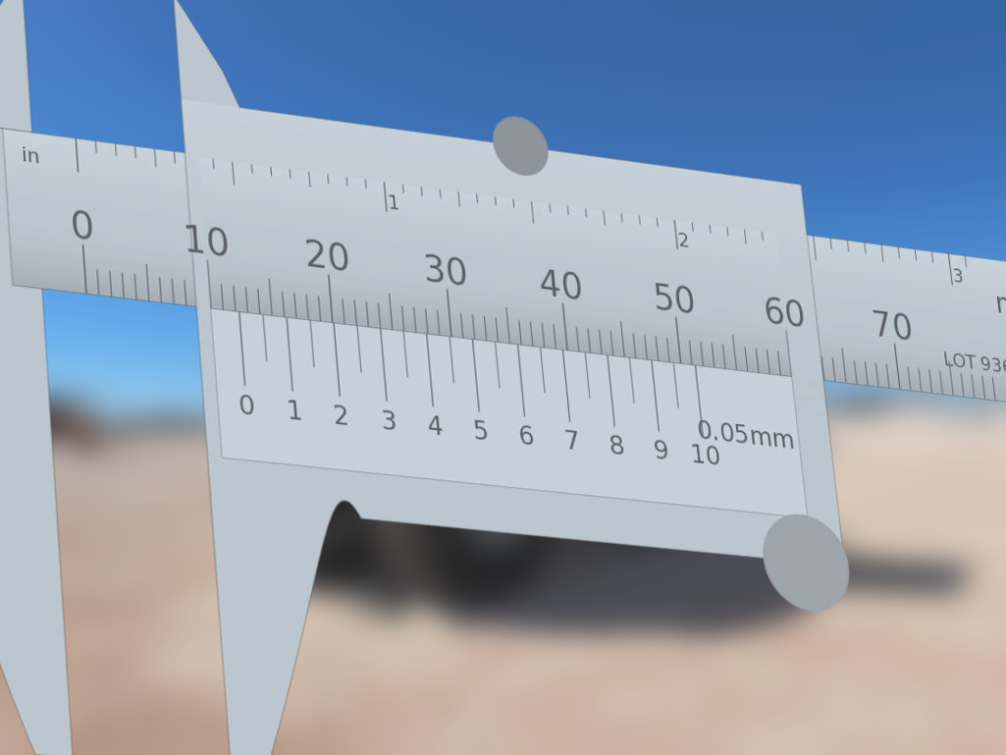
12.3 mm
